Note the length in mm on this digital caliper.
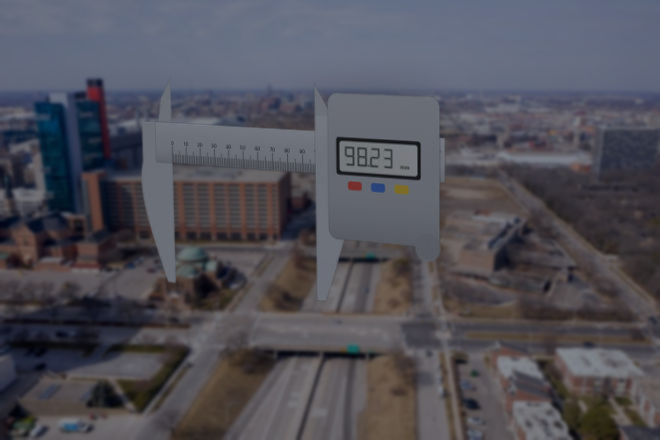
98.23 mm
